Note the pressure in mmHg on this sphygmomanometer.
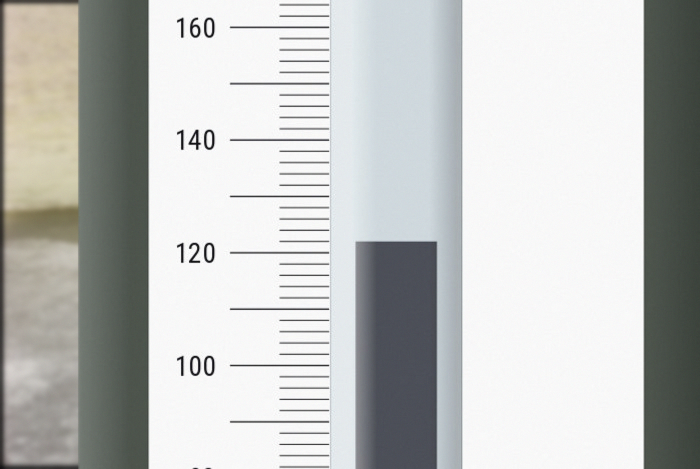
122 mmHg
